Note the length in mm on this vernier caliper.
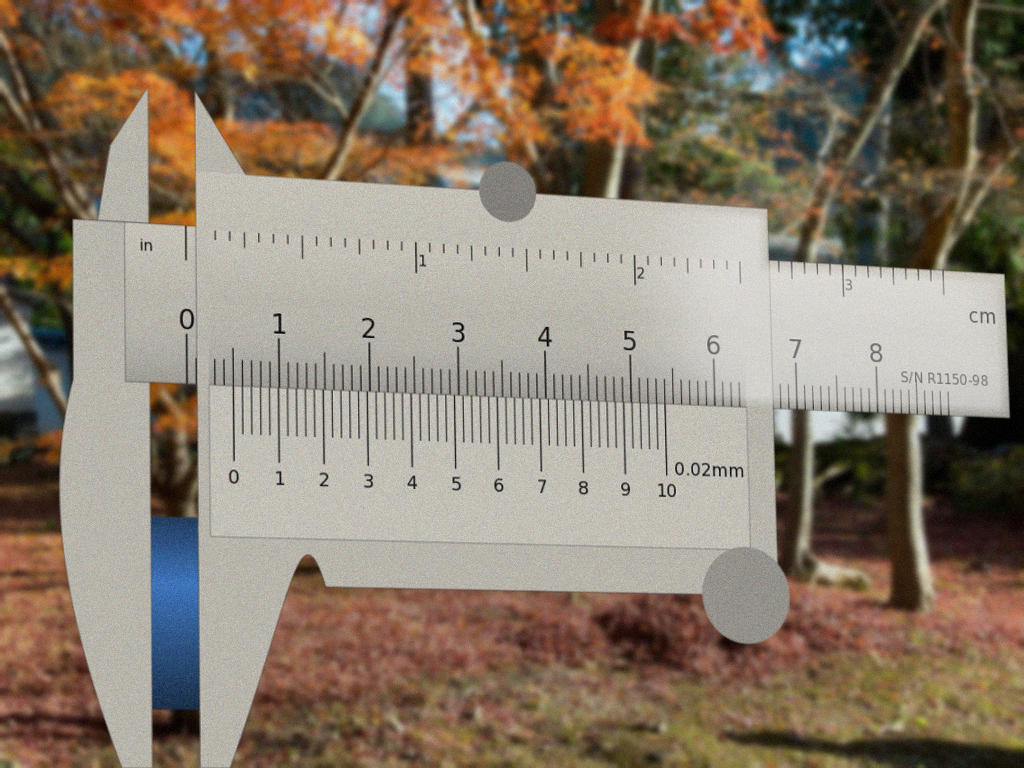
5.0 mm
